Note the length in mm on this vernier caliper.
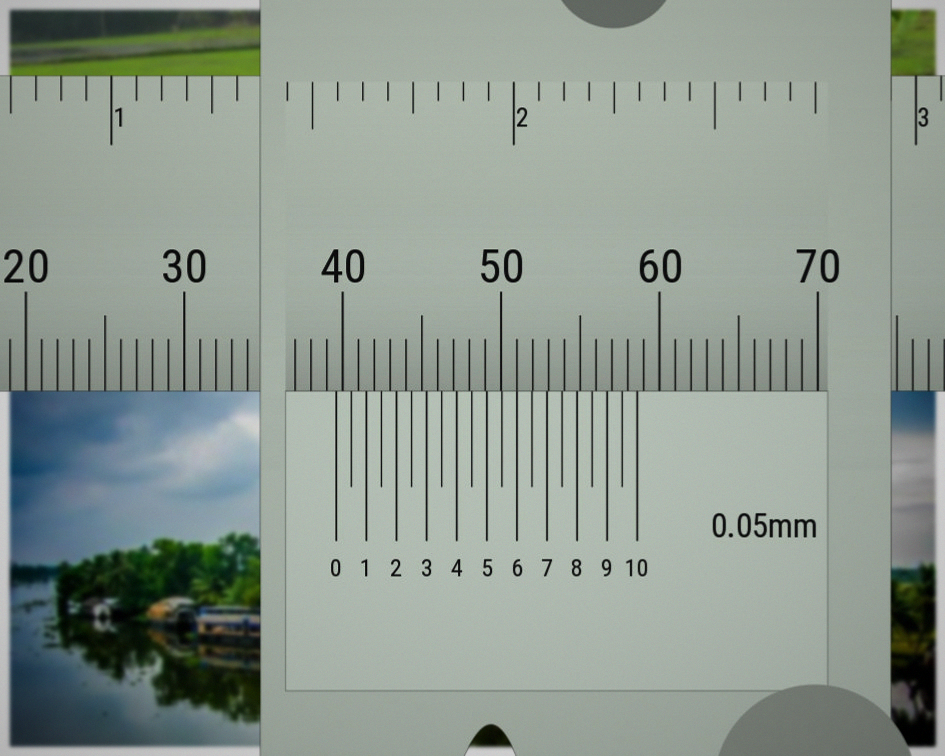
39.6 mm
